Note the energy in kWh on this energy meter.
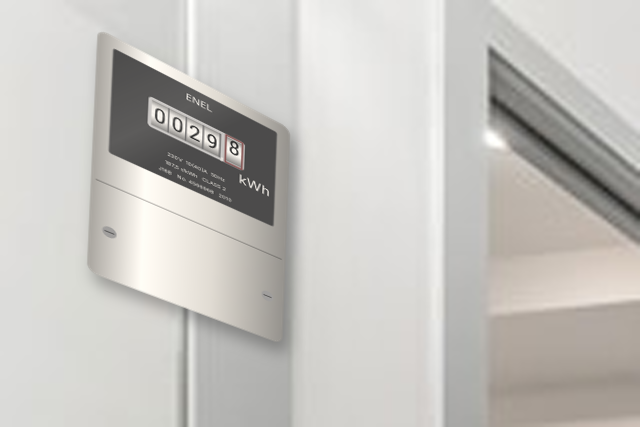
29.8 kWh
